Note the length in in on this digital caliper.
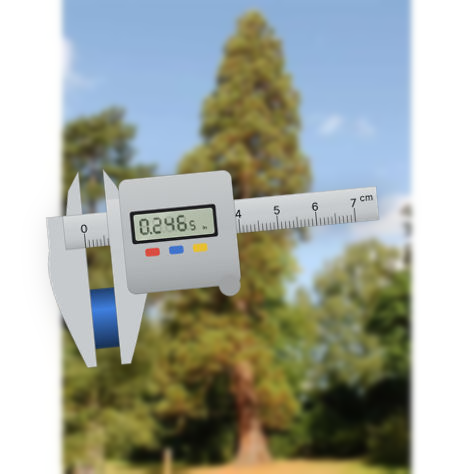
0.2465 in
